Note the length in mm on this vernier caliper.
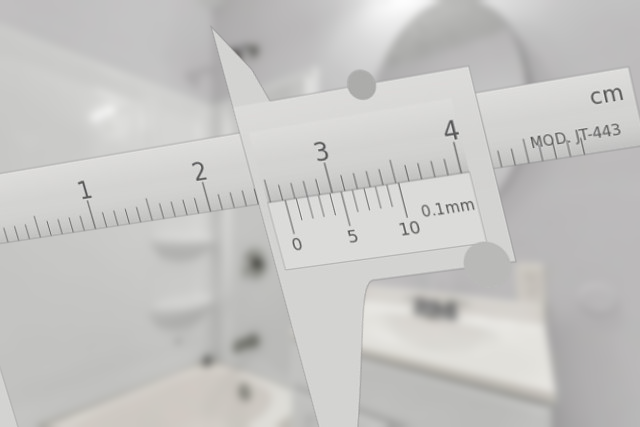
26.2 mm
